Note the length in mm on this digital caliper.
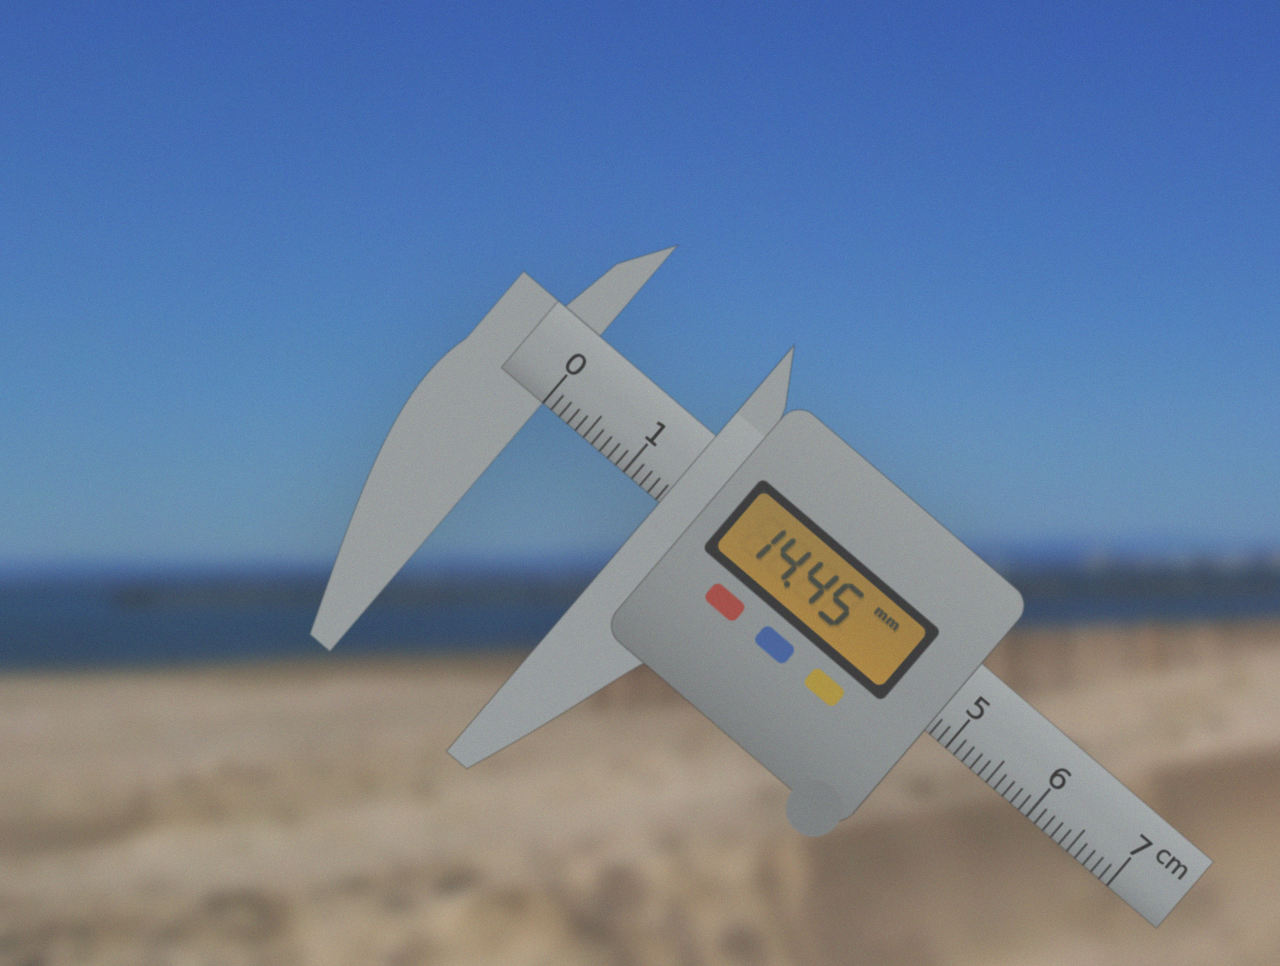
14.45 mm
